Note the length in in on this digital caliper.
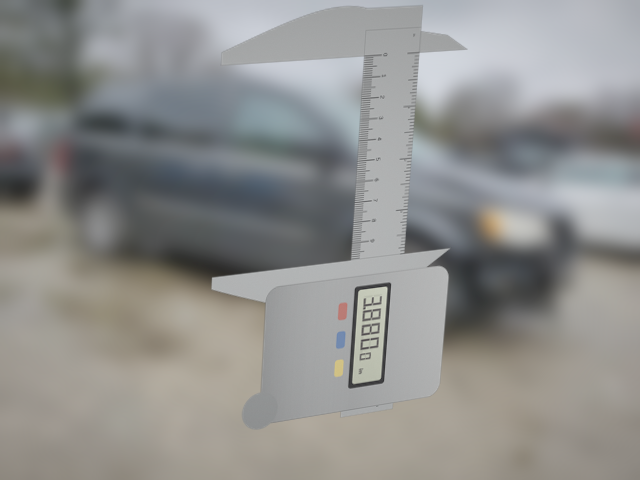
3.8800 in
